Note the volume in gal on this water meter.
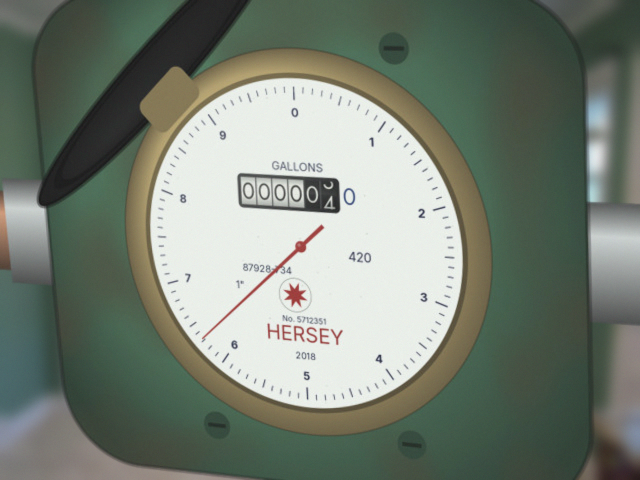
36.3 gal
